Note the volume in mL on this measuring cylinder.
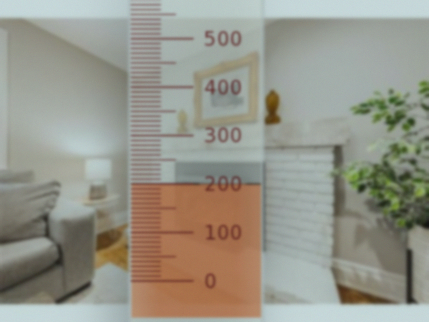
200 mL
